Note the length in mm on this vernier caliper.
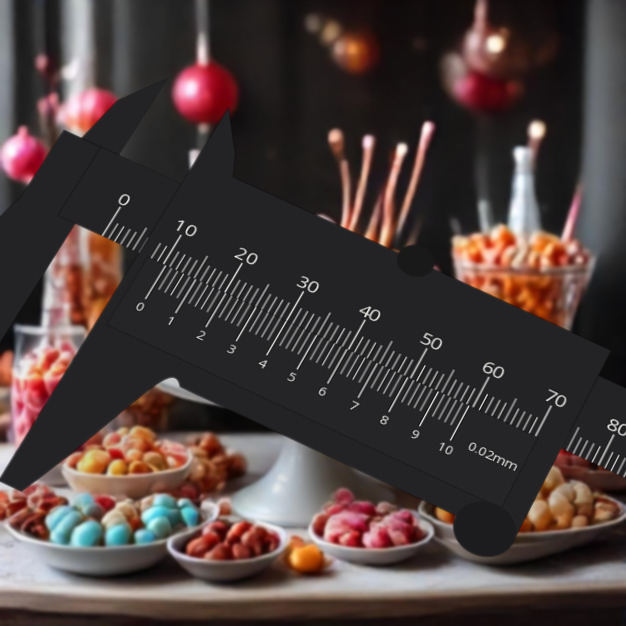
10.4 mm
